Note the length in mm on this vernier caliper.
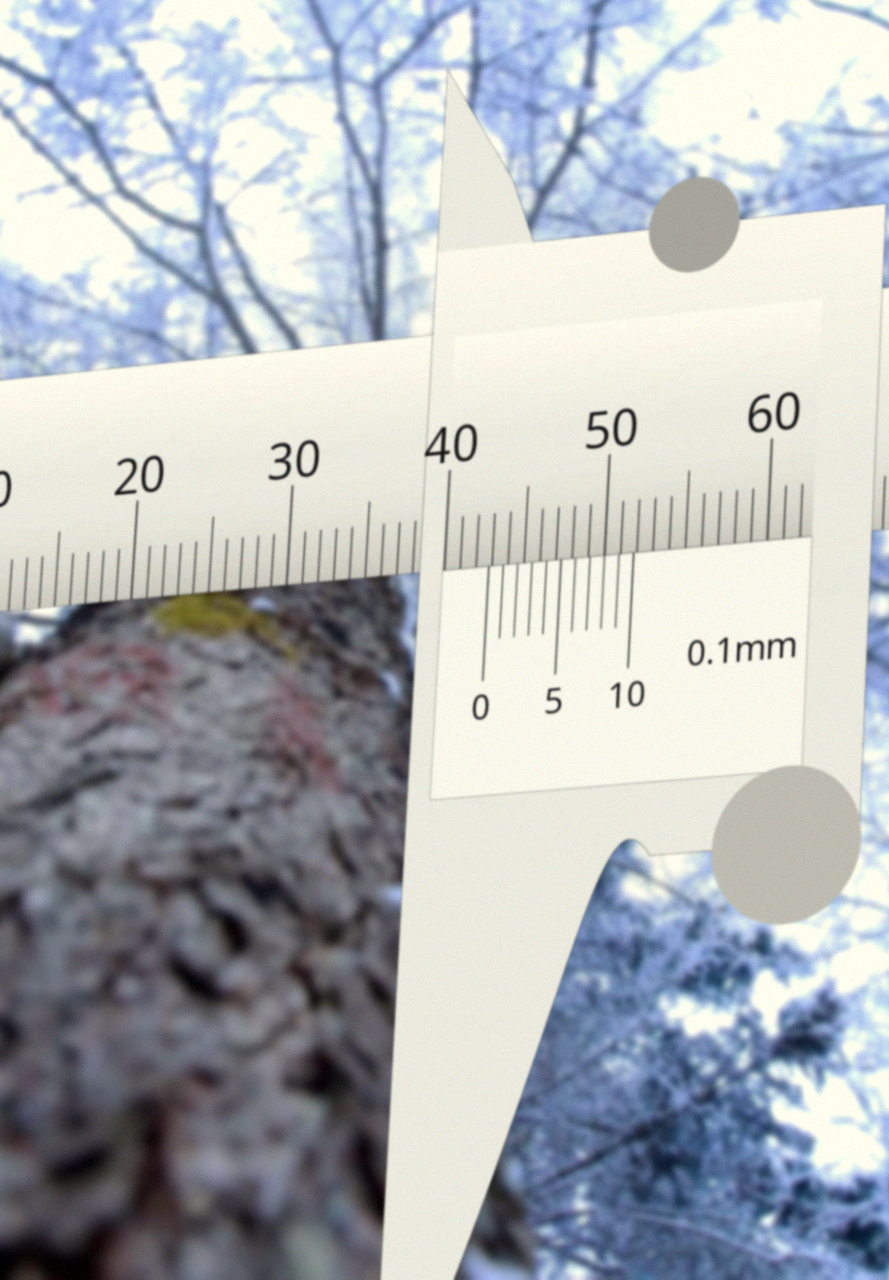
42.8 mm
